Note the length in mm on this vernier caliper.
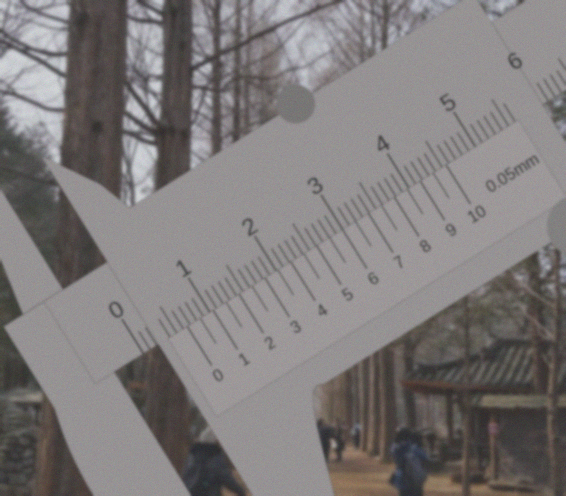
6.6 mm
